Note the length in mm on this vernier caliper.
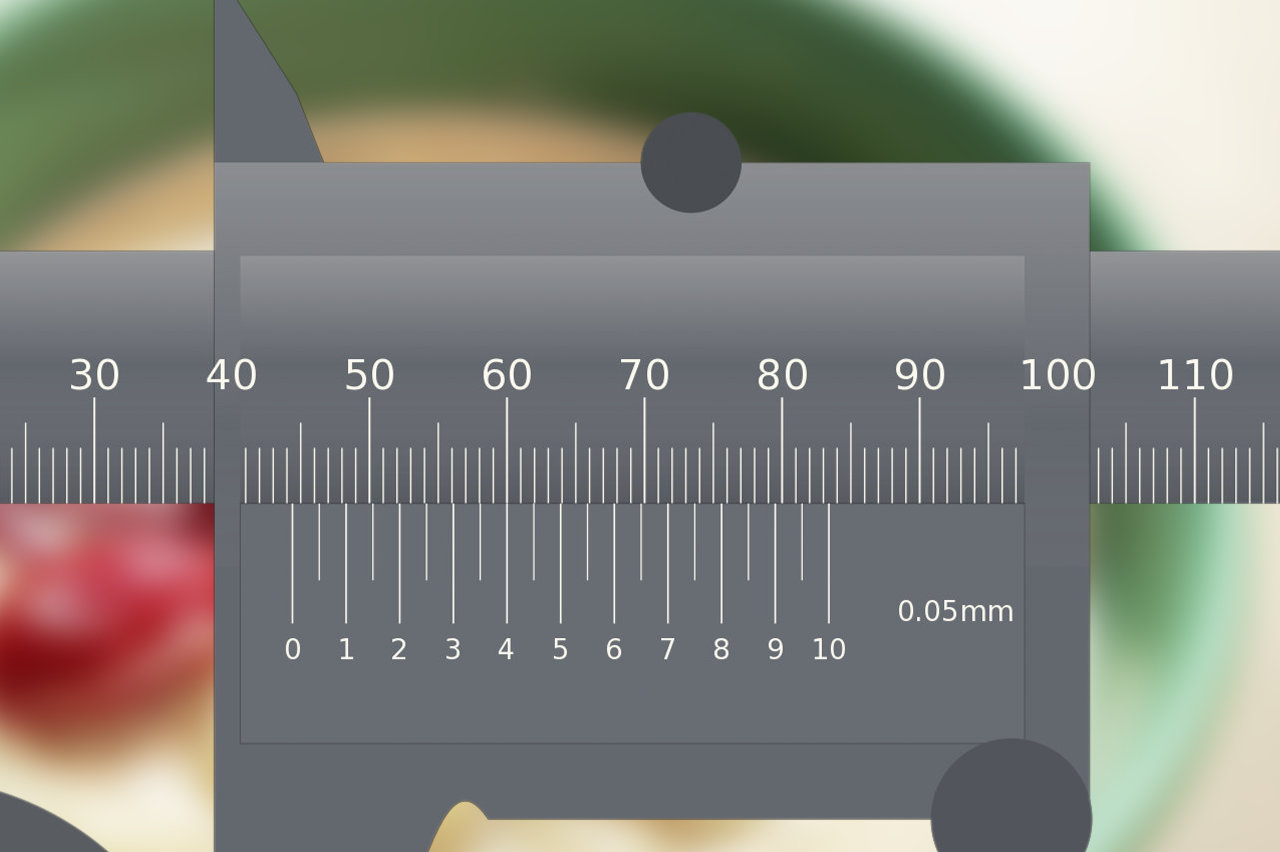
44.4 mm
